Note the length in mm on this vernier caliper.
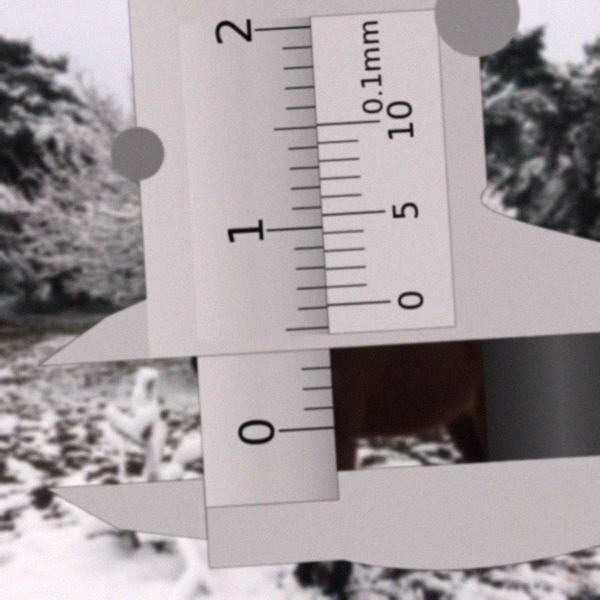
6.1 mm
